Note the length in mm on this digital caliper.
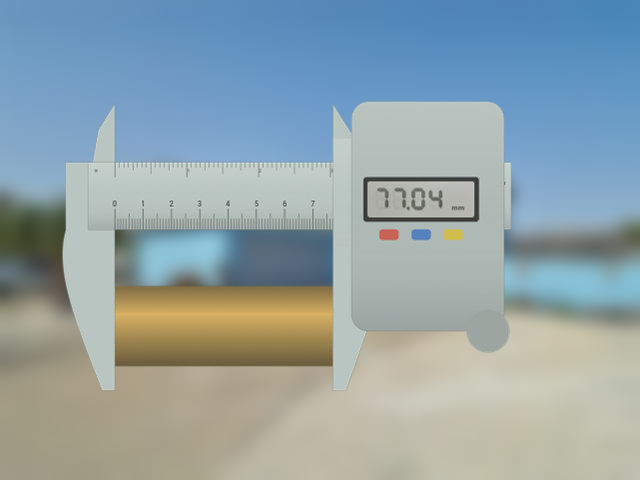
77.04 mm
